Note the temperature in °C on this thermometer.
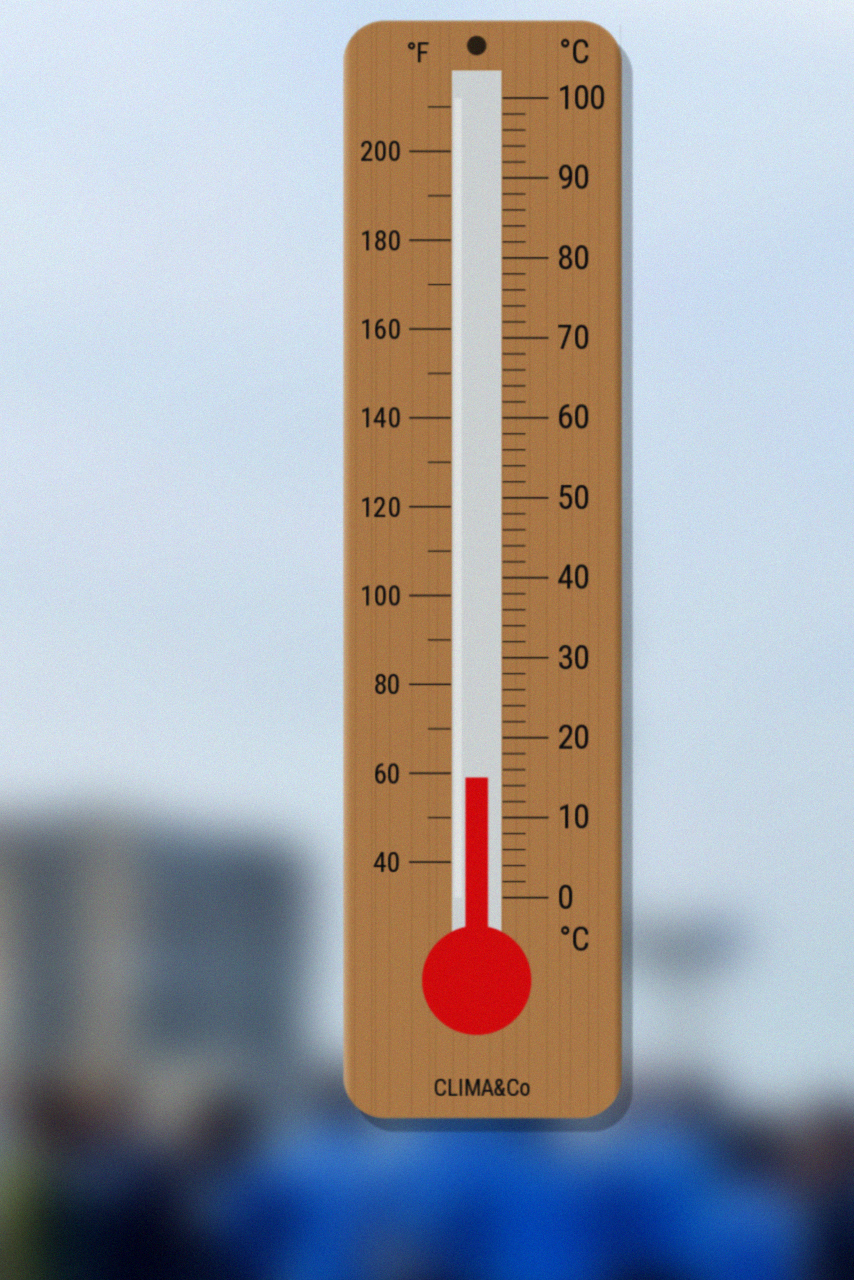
15 °C
